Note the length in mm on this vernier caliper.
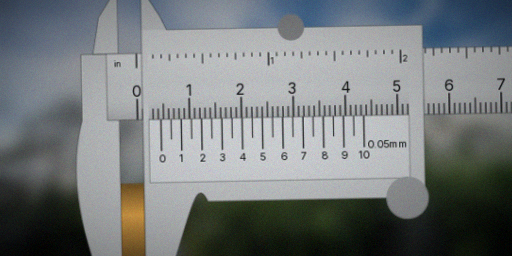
4.5 mm
